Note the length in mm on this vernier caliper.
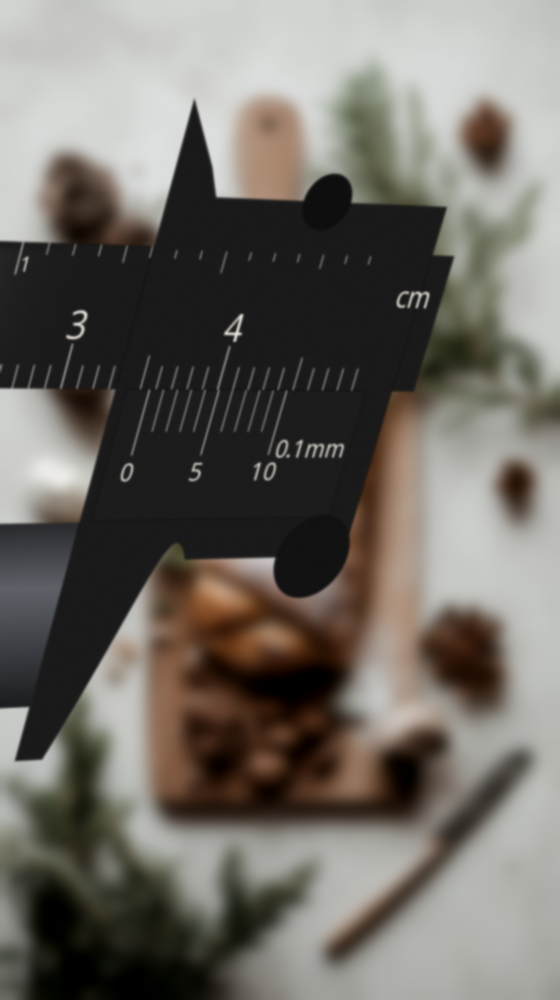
35.6 mm
